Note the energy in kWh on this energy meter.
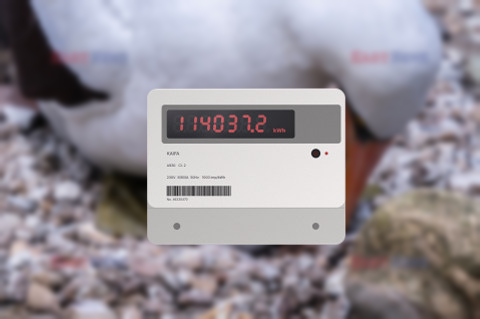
114037.2 kWh
